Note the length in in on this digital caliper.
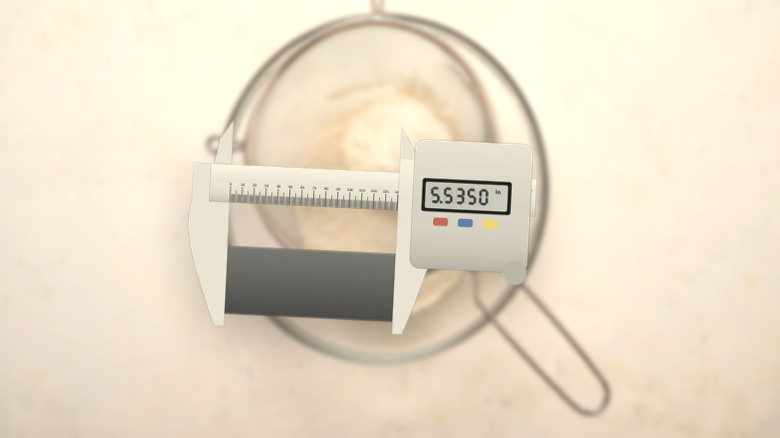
5.5350 in
